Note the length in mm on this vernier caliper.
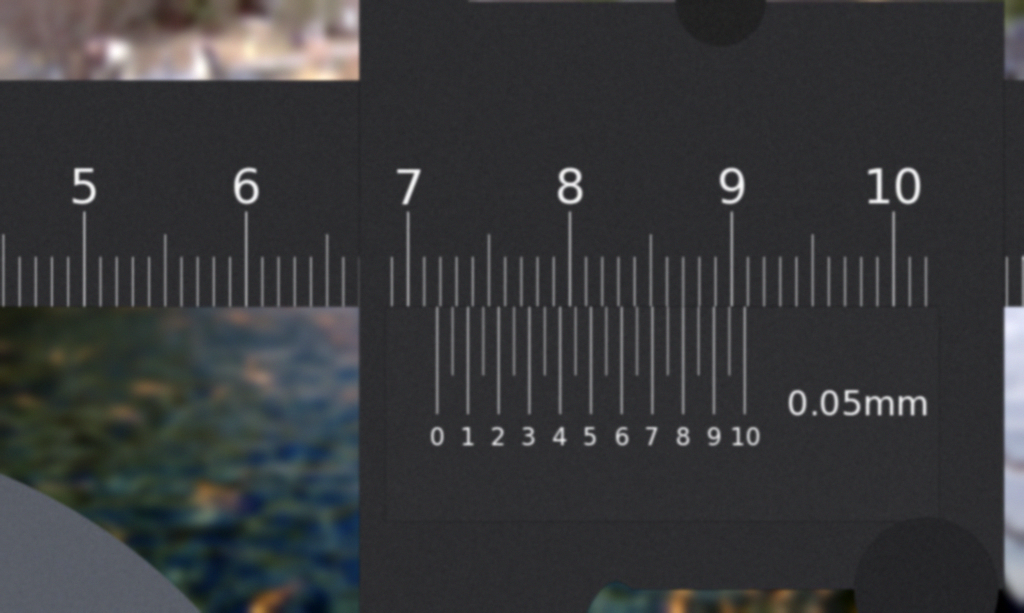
71.8 mm
